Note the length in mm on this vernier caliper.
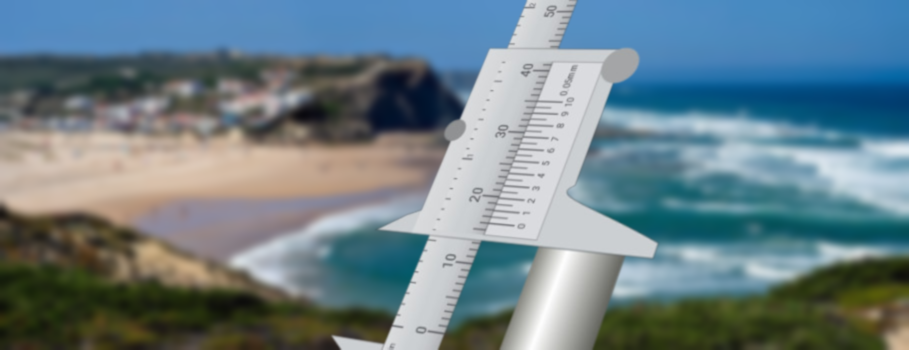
16.0 mm
